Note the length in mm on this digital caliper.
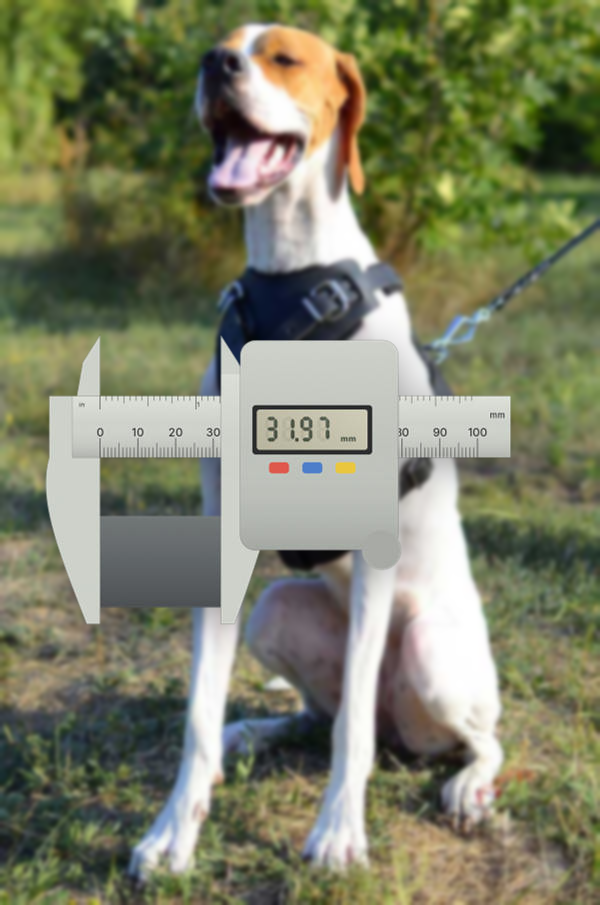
31.97 mm
